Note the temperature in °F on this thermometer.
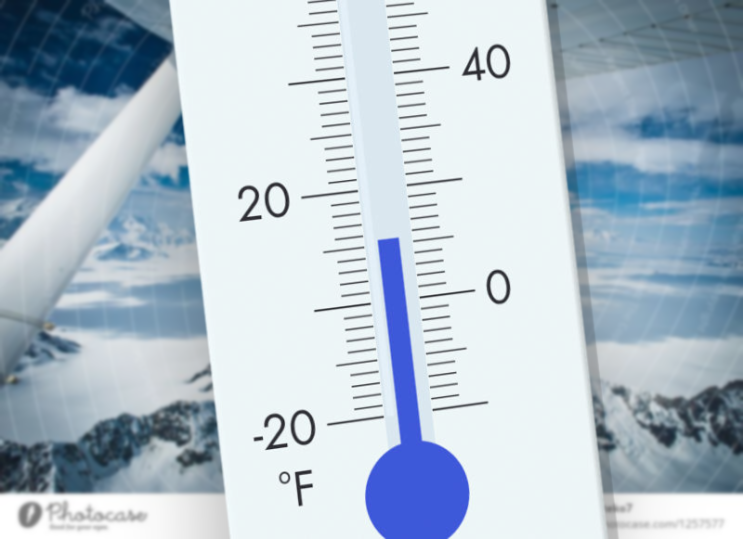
11 °F
